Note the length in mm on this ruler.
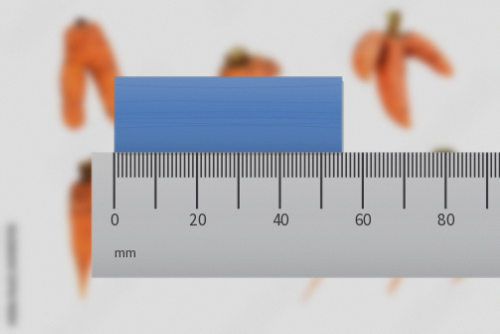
55 mm
